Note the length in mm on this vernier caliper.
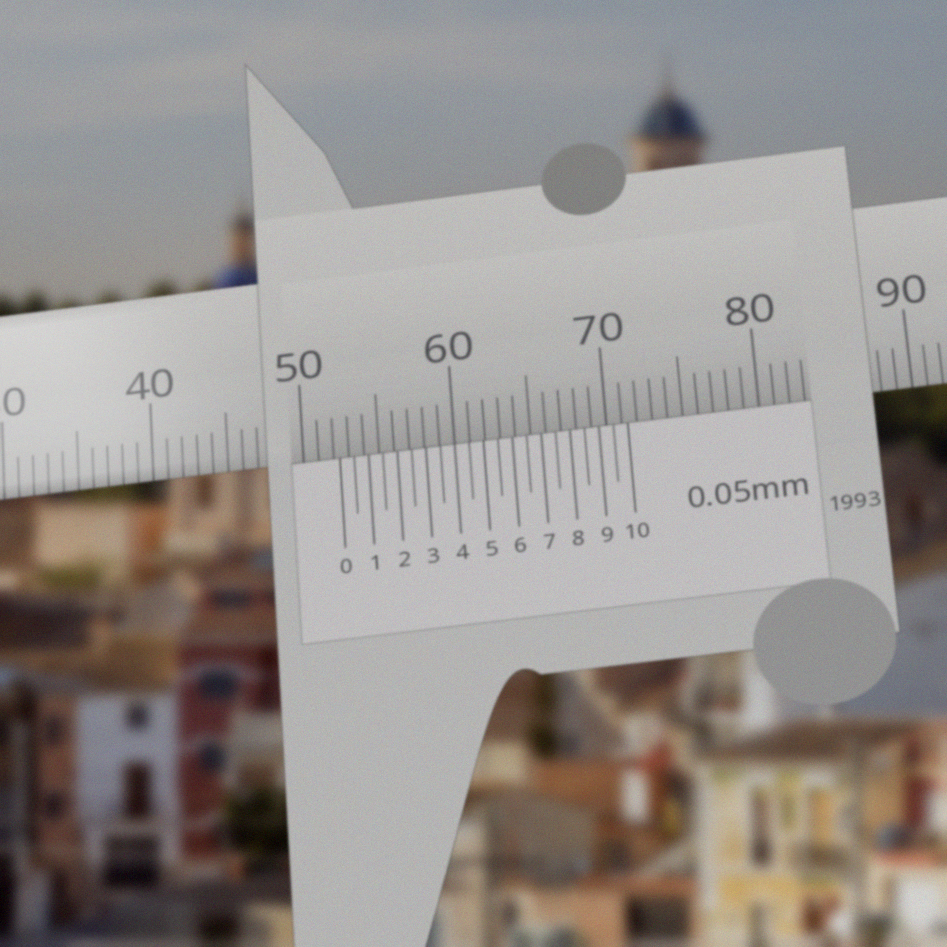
52.4 mm
